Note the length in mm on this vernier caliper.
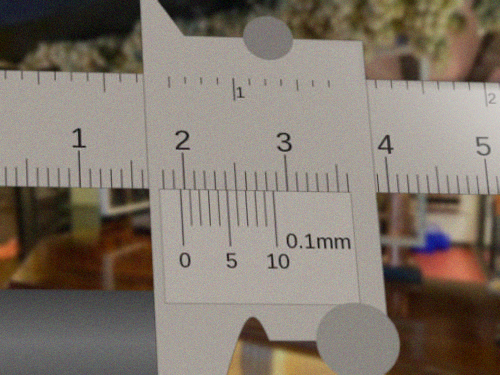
19.6 mm
